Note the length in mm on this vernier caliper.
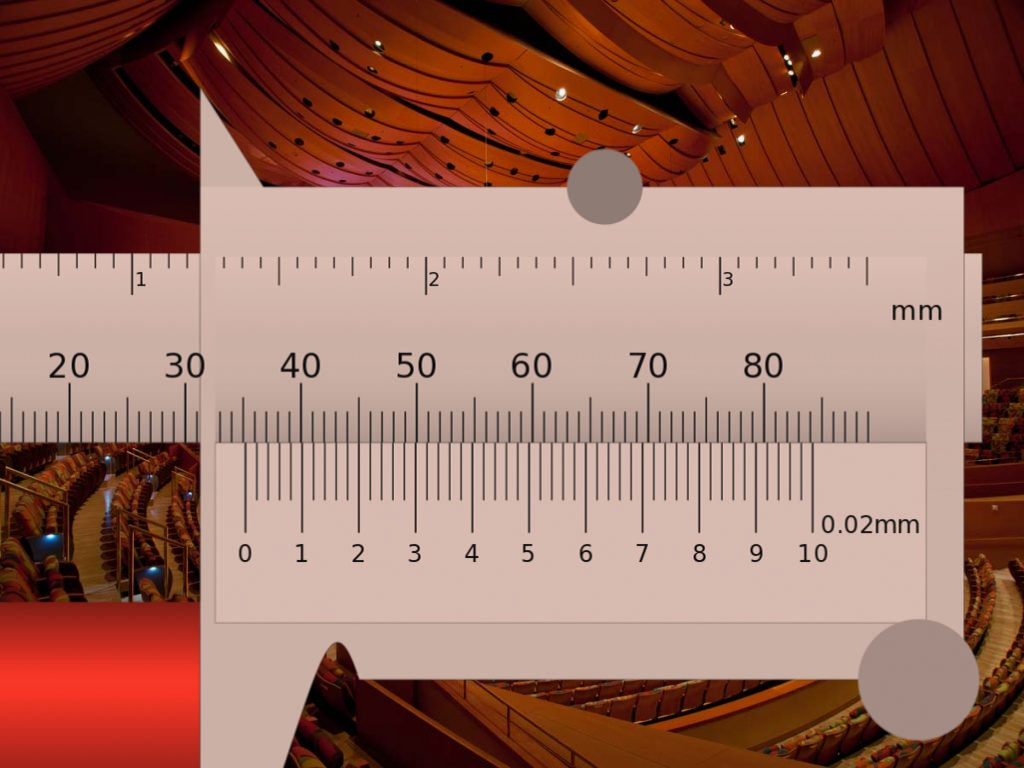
35.2 mm
